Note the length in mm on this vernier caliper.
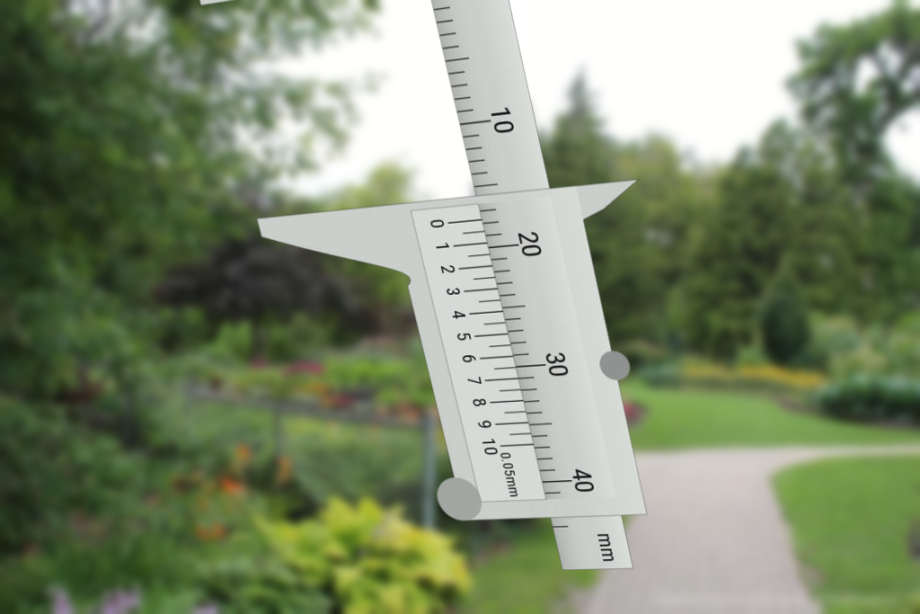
17.7 mm
